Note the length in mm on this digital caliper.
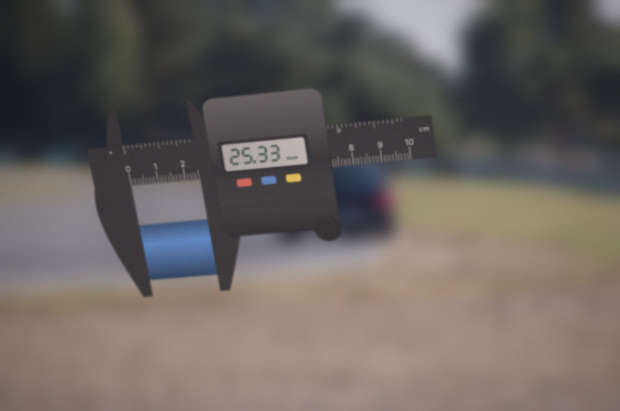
25.33 mm
